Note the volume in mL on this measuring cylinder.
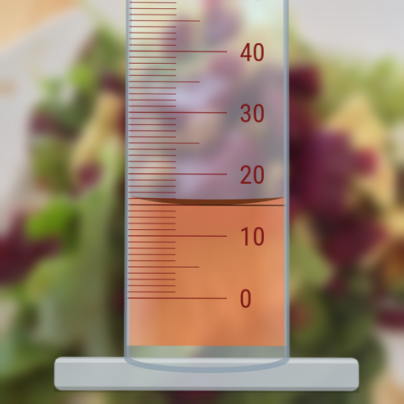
15 mL
